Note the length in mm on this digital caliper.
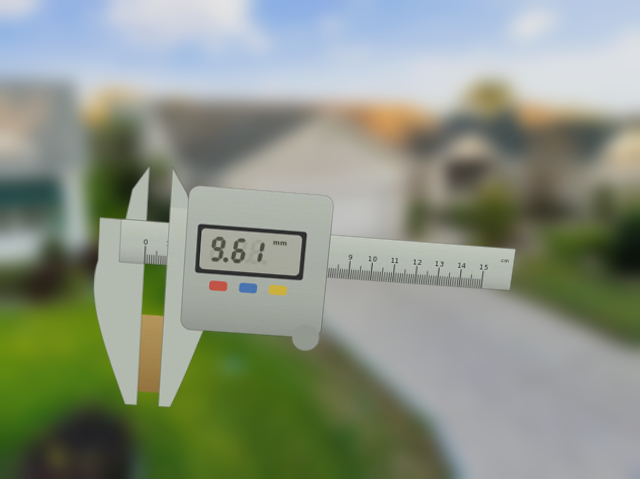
9.61 mm
